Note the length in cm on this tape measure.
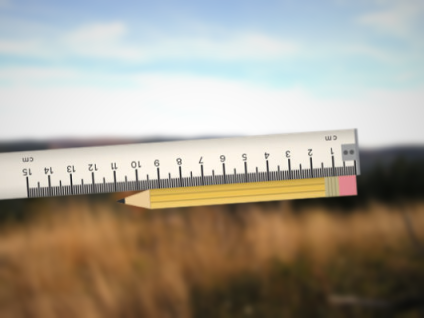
11 cm
